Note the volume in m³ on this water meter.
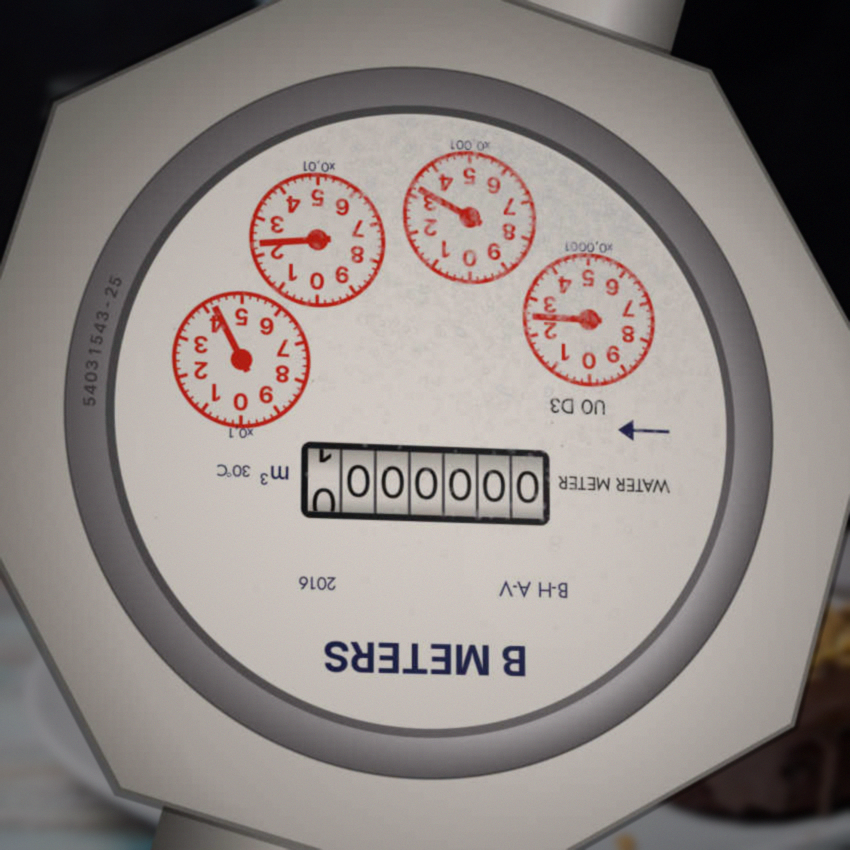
0.4232 m³
